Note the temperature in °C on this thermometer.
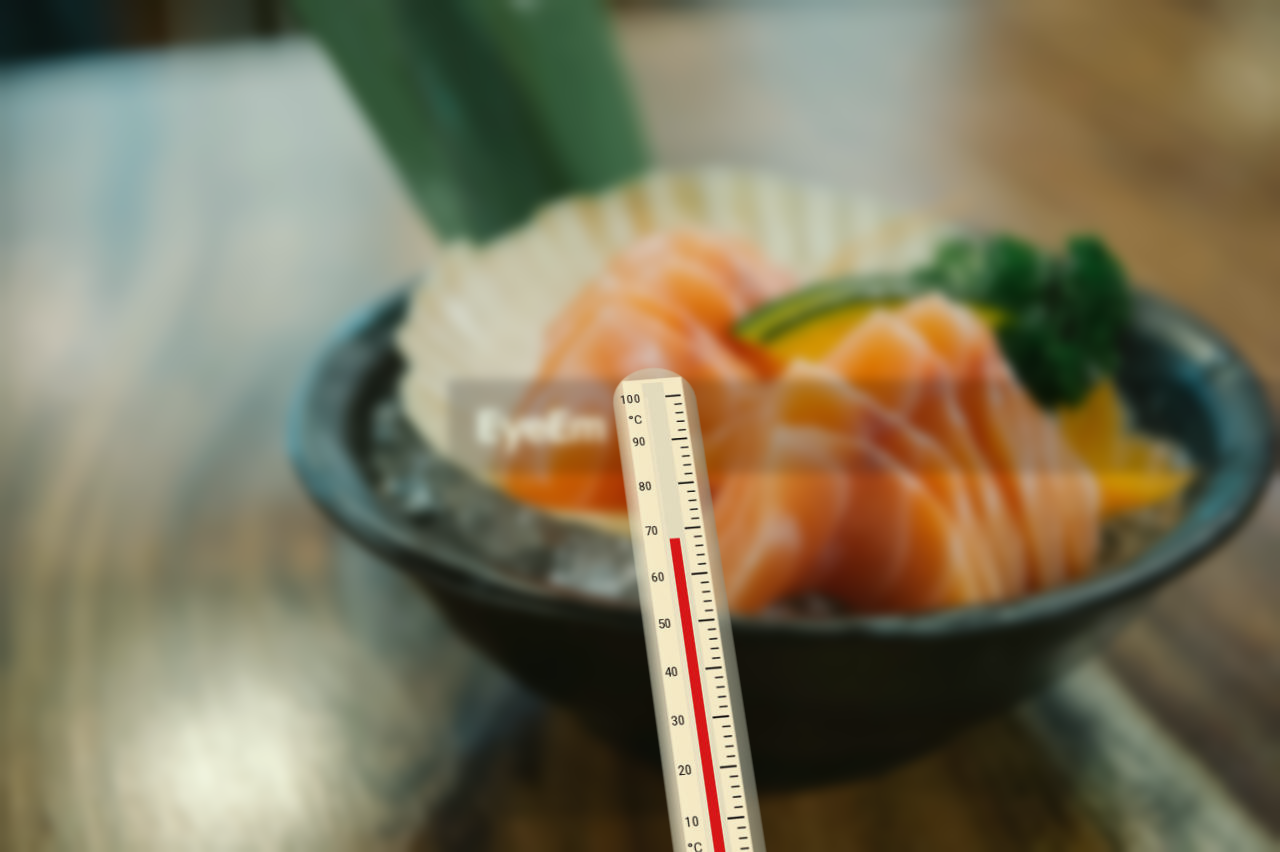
68 °C
